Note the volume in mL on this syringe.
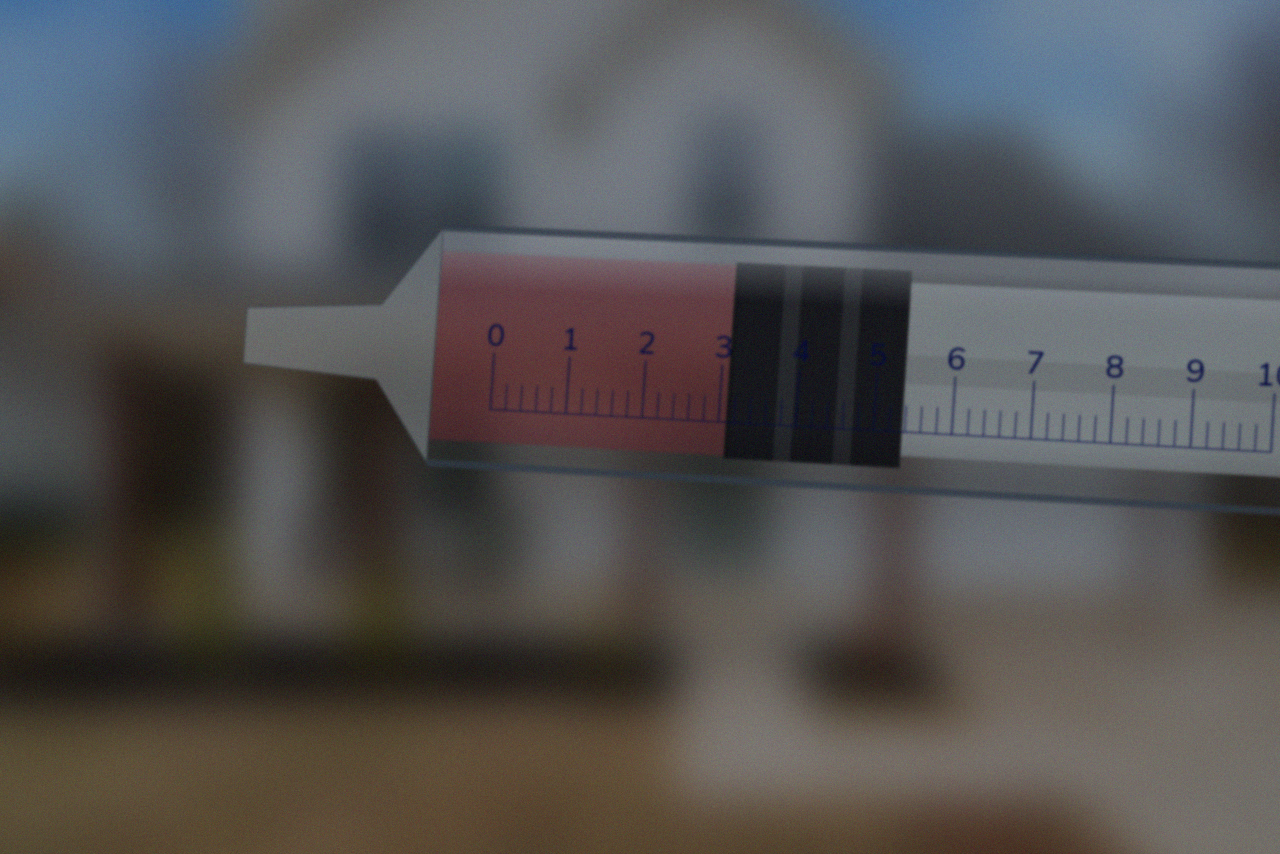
3.1 mL
